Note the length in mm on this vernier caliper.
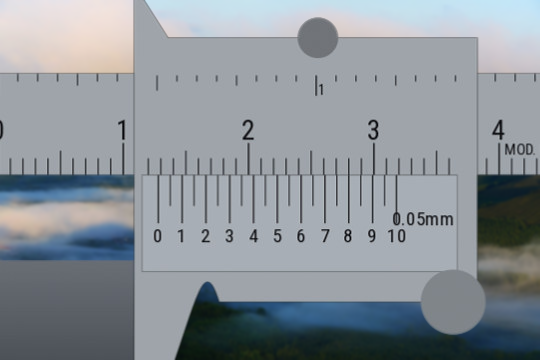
12.8 mm
